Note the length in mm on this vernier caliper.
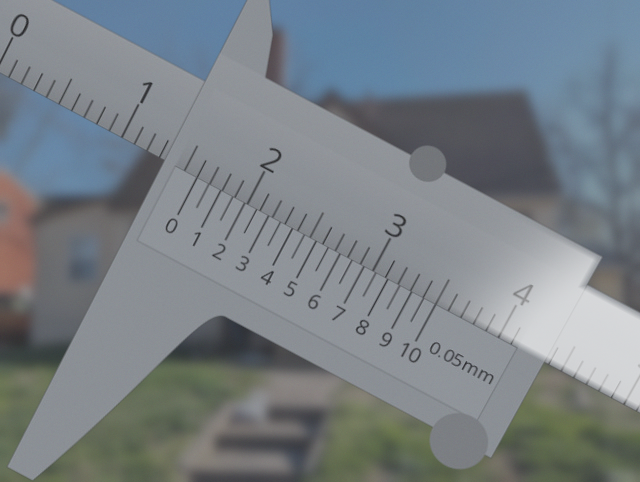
16.0 mm
